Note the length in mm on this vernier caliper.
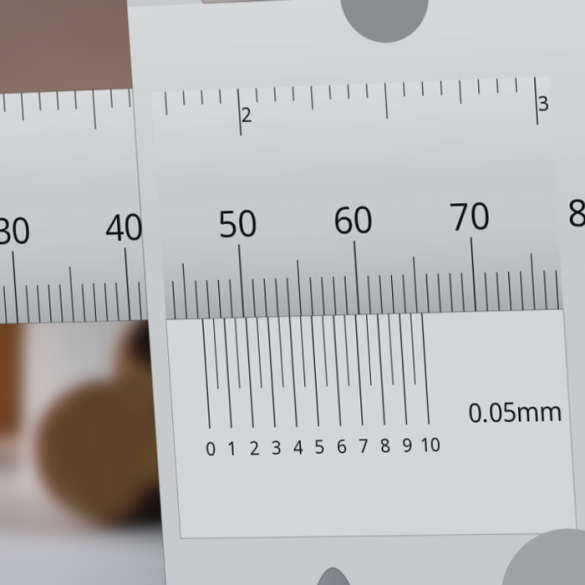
46.4 mm
